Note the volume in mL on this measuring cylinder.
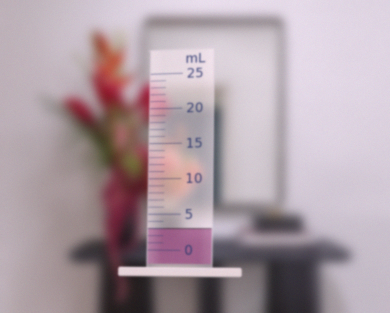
3 mL
